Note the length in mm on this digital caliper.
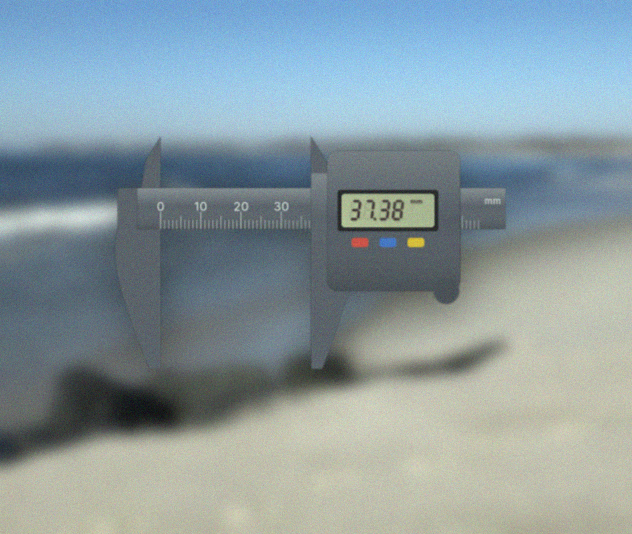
37.38 mm
